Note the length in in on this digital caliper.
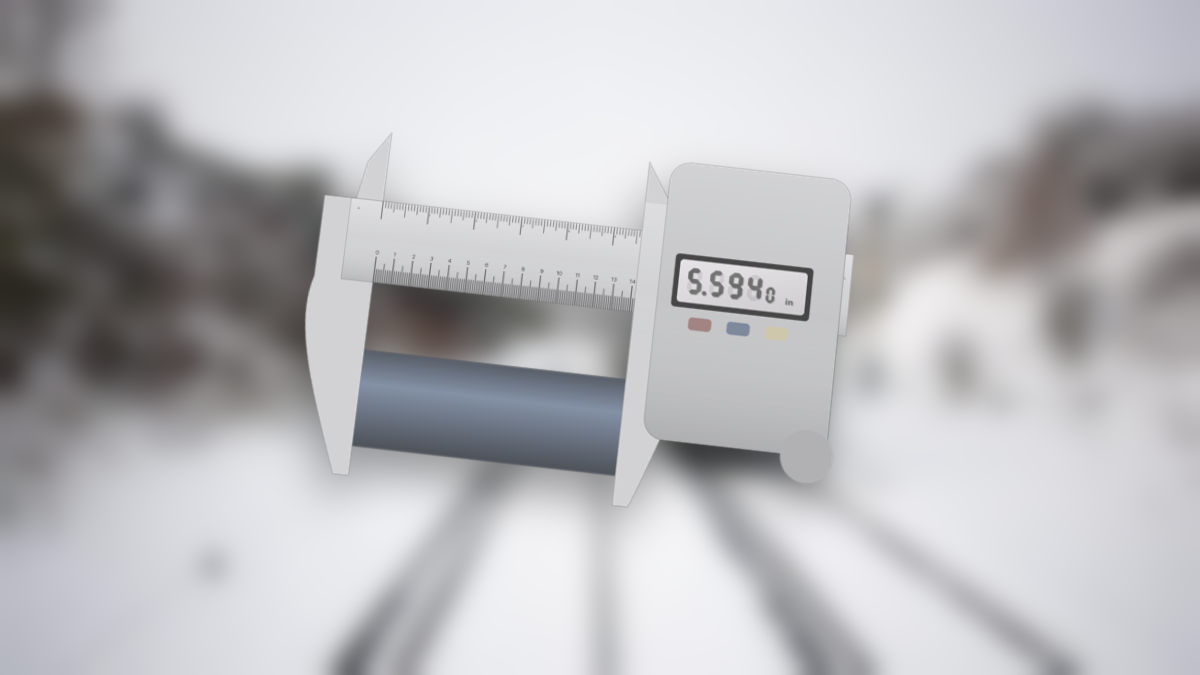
5.5940 in
